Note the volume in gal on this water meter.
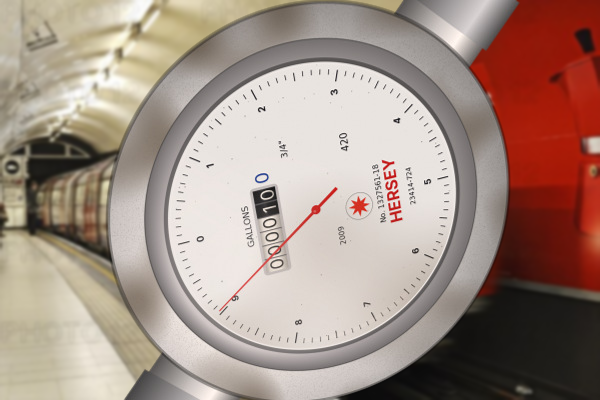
99.0 gal
